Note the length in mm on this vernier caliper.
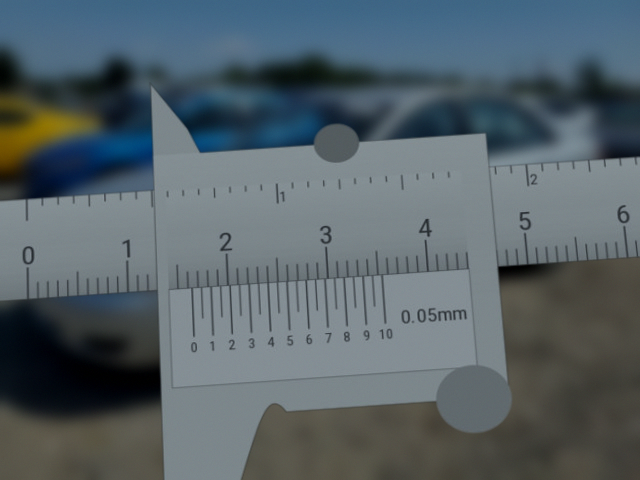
16.4 mm
